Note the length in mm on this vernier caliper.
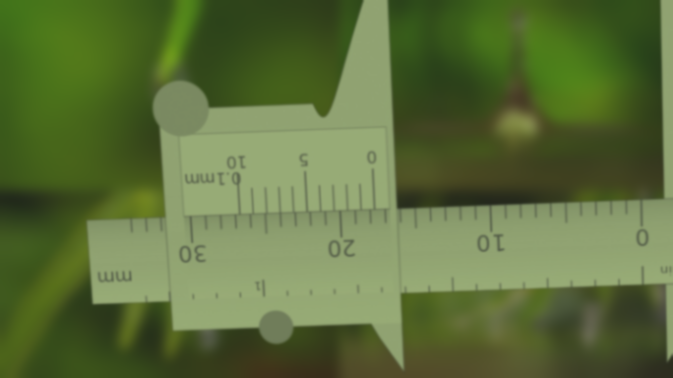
17.7 mm
